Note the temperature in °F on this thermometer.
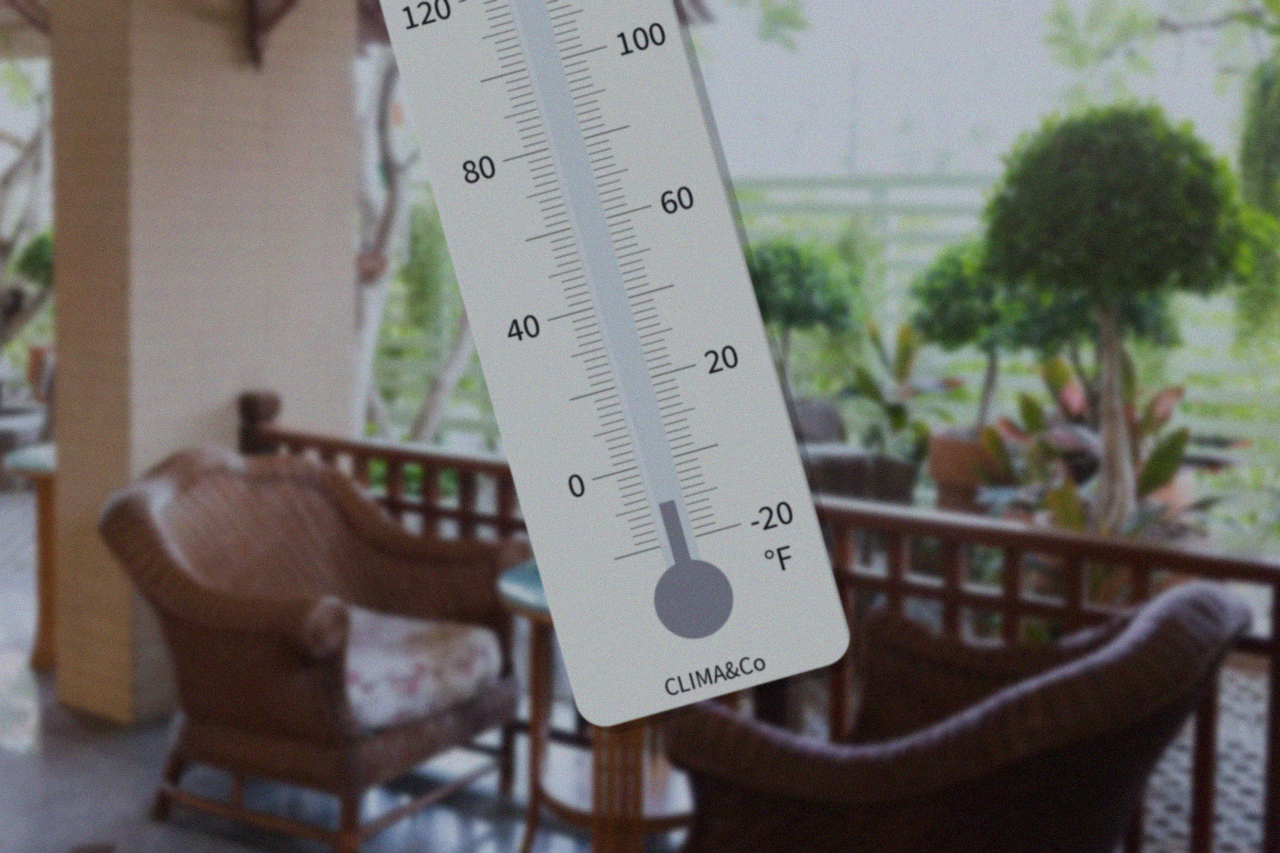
-10 °F
